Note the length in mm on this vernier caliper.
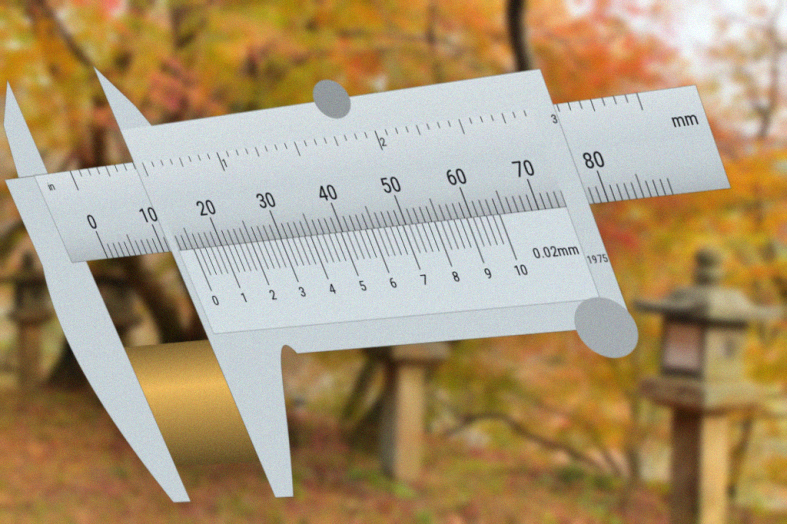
15.2 mm
